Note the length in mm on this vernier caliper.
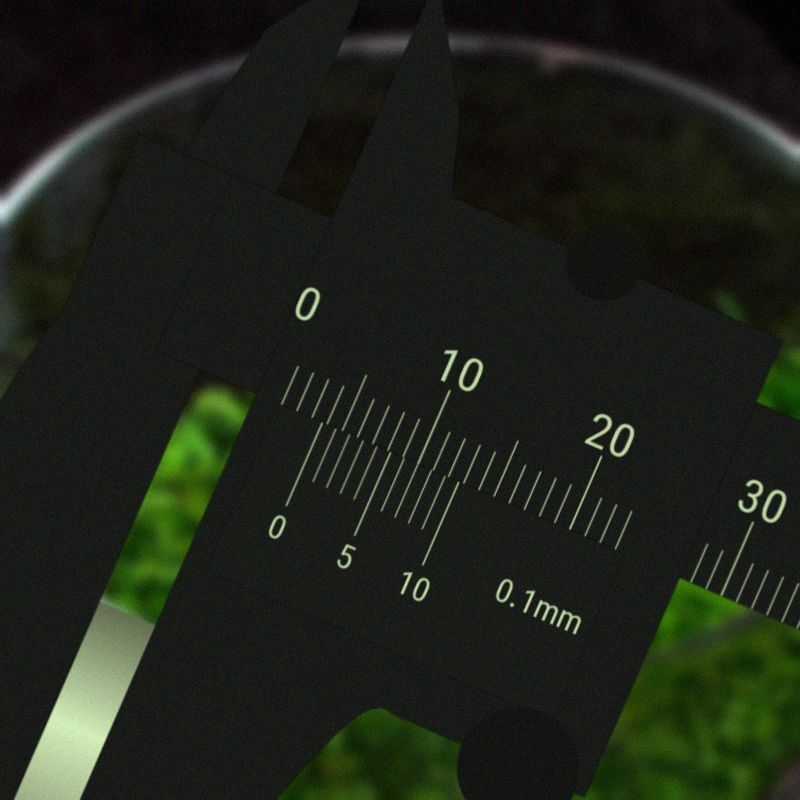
3.7 mm
